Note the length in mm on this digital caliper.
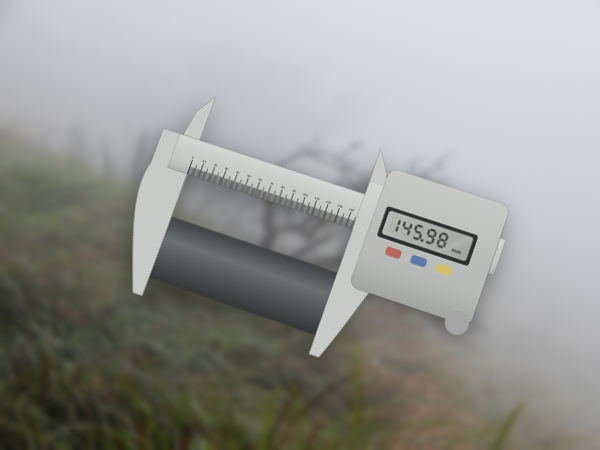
145.98 mm
